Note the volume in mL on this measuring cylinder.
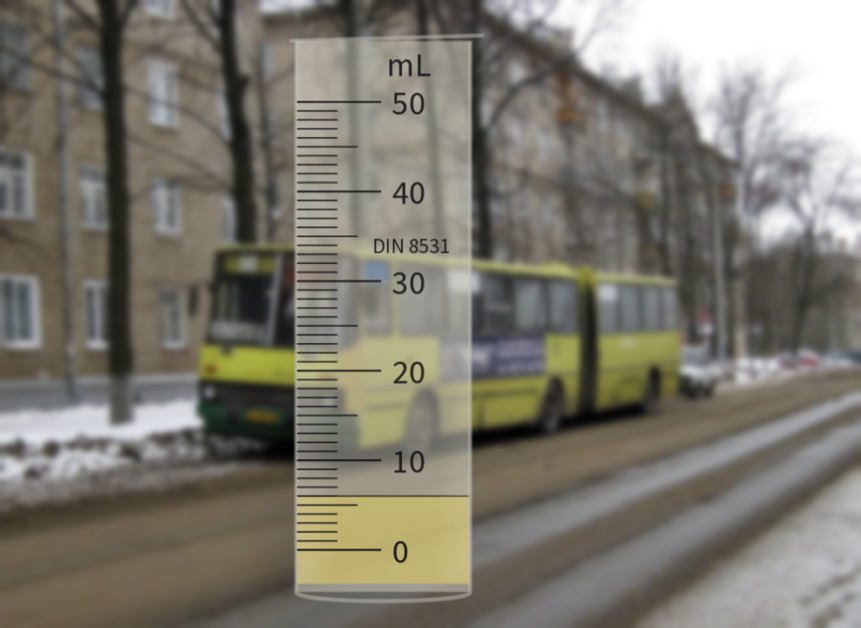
6 mL
